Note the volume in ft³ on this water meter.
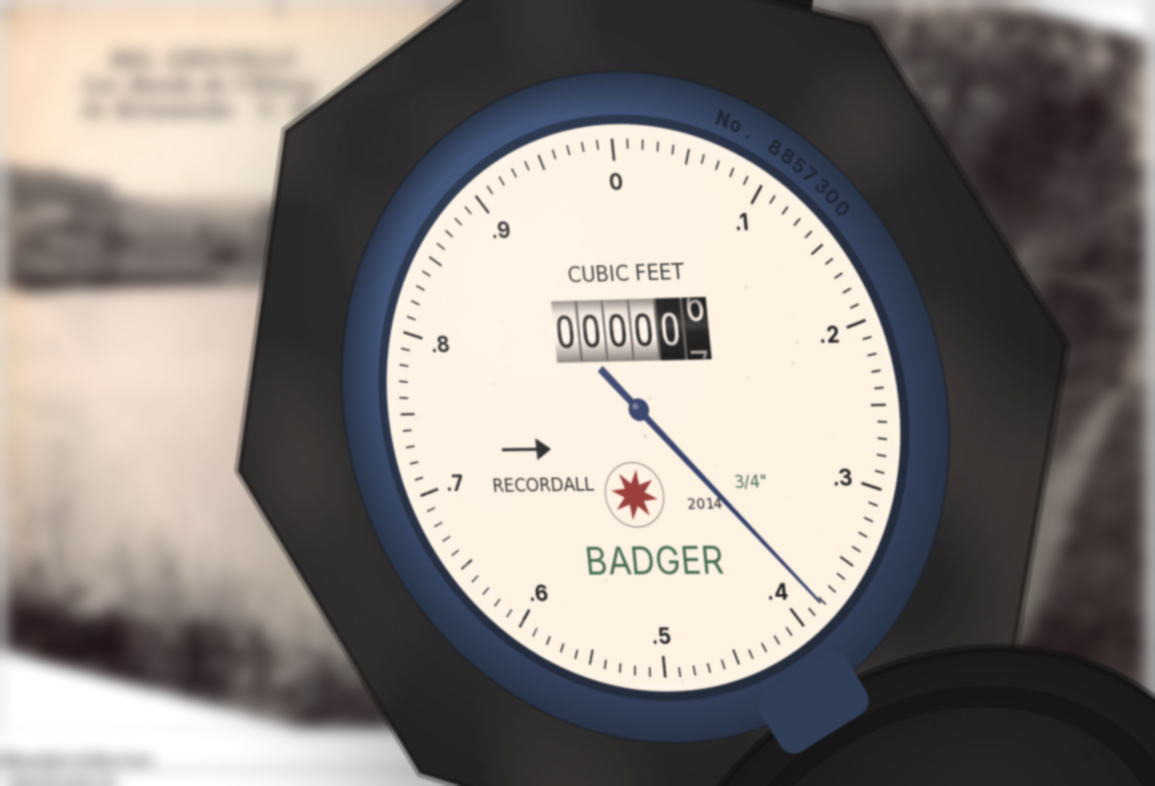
6.38 ft³
